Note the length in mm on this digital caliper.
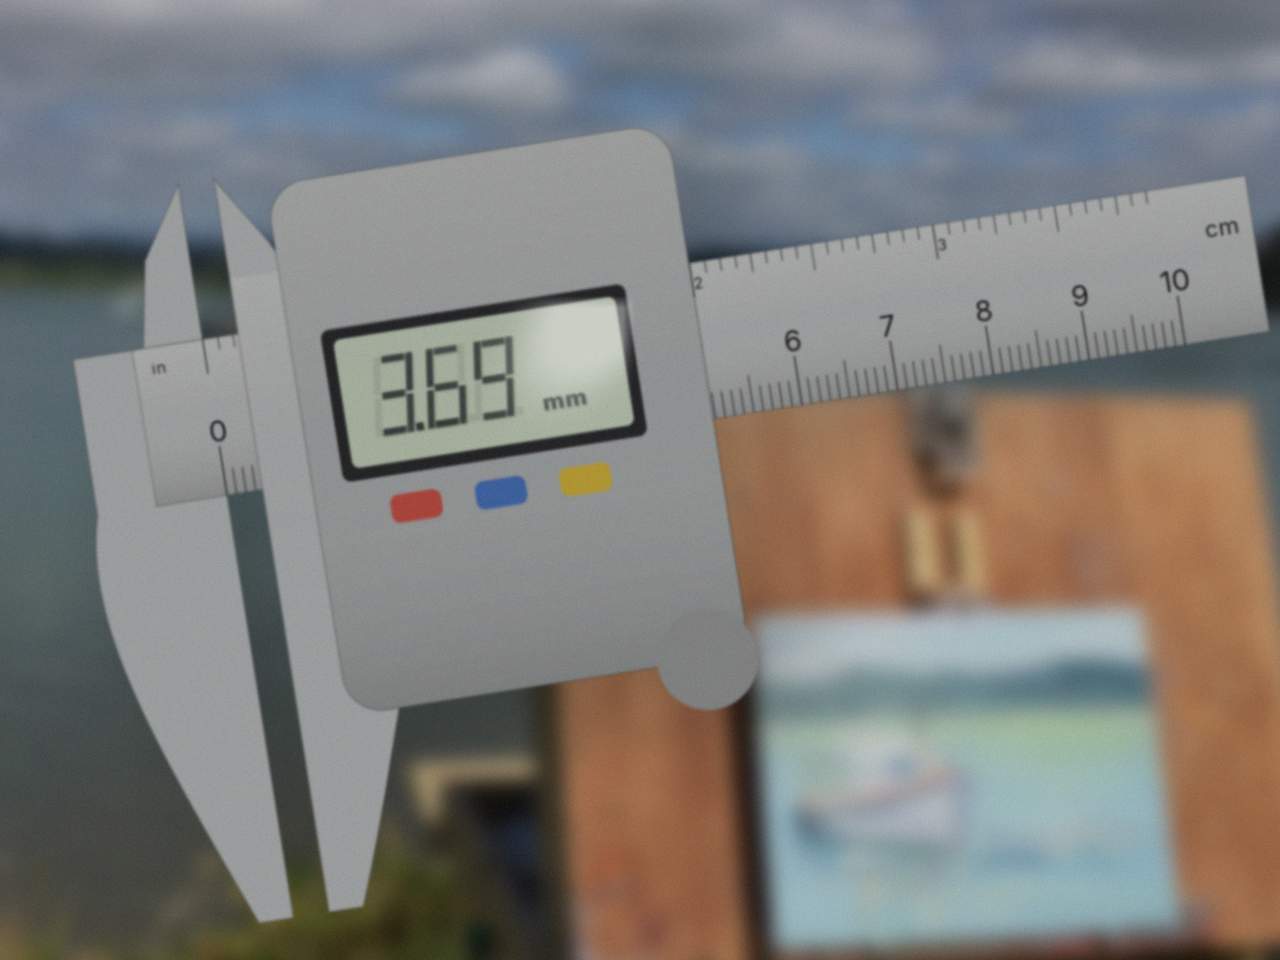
3.69 mm
